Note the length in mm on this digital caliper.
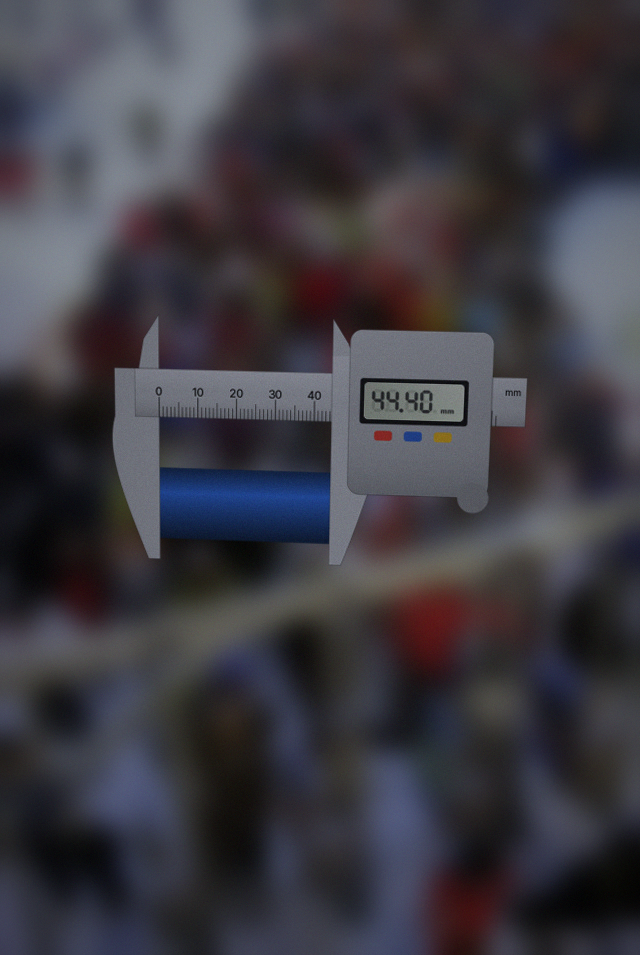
44.40 mm
